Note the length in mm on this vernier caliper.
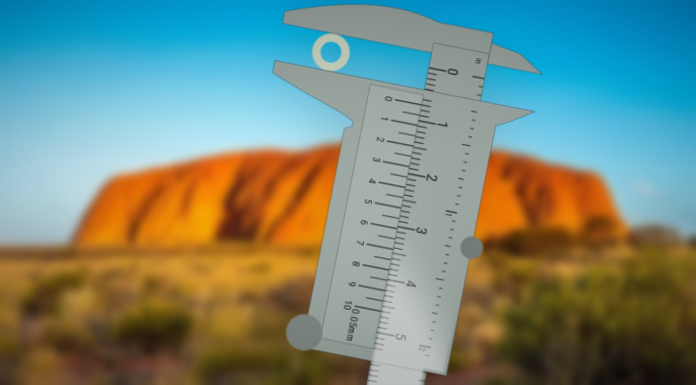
7.0 mm
